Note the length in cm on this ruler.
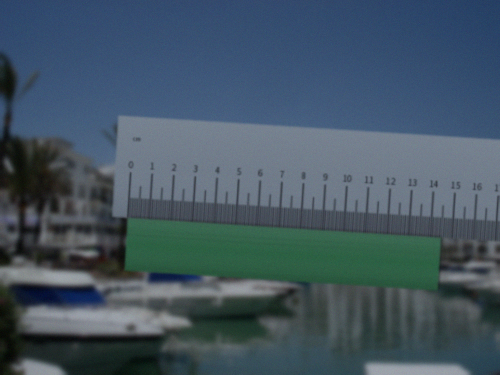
14.5 cm
